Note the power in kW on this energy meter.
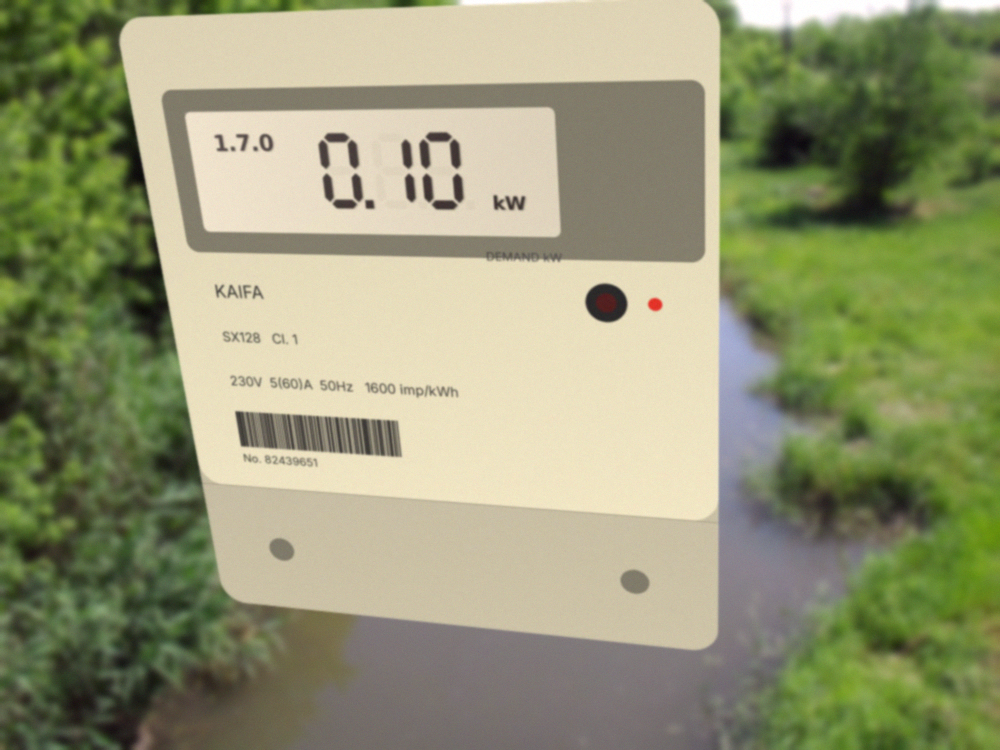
0.10 kW
